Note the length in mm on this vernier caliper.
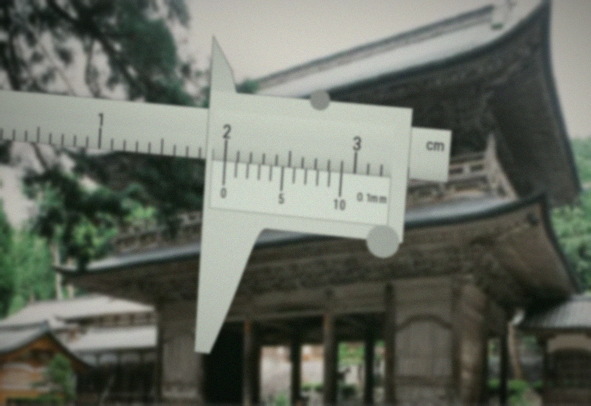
20.0 mm
